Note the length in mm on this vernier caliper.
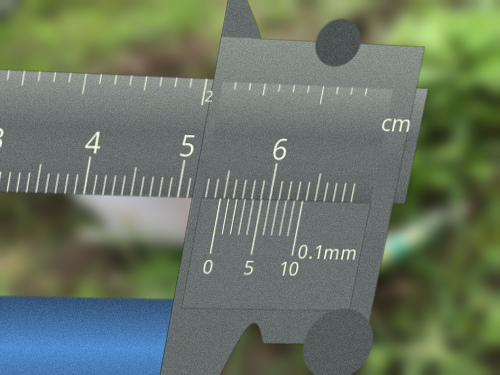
54.6 mm
